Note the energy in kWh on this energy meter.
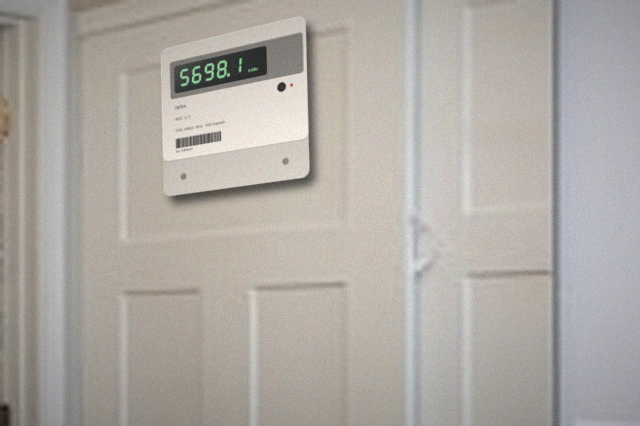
5698.1 kWh
